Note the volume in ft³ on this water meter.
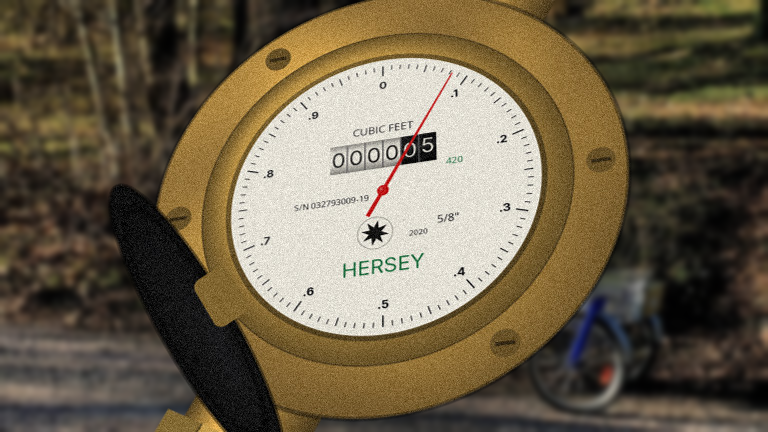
5.08 ft³
